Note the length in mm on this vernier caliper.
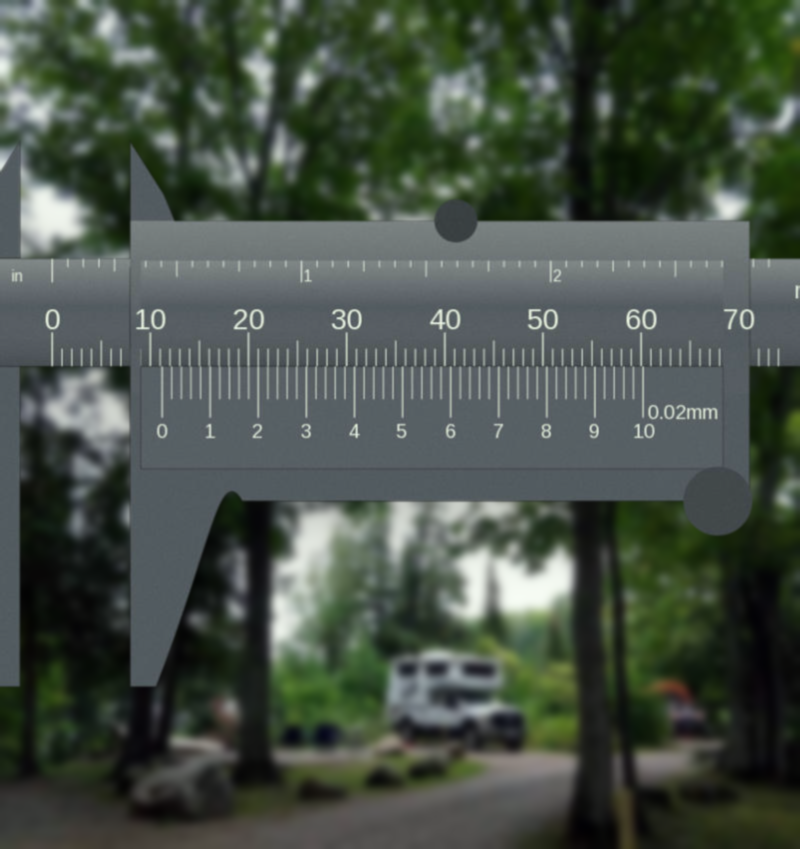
11.2 mm
